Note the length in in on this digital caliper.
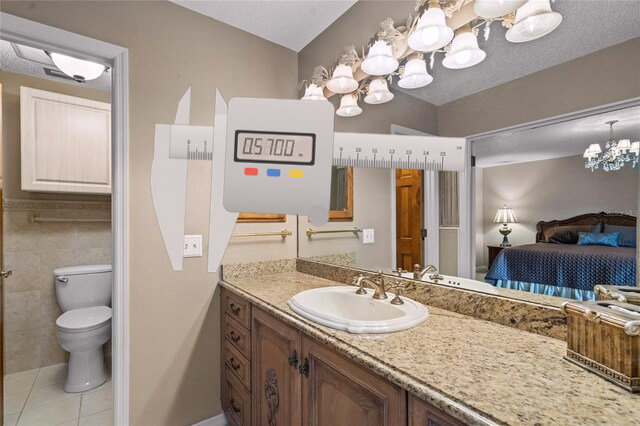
0.5700 in
